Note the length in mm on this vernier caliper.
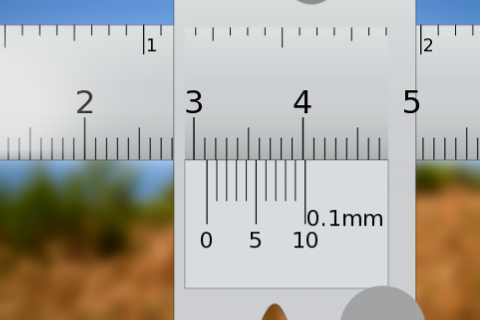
31.2 mm
